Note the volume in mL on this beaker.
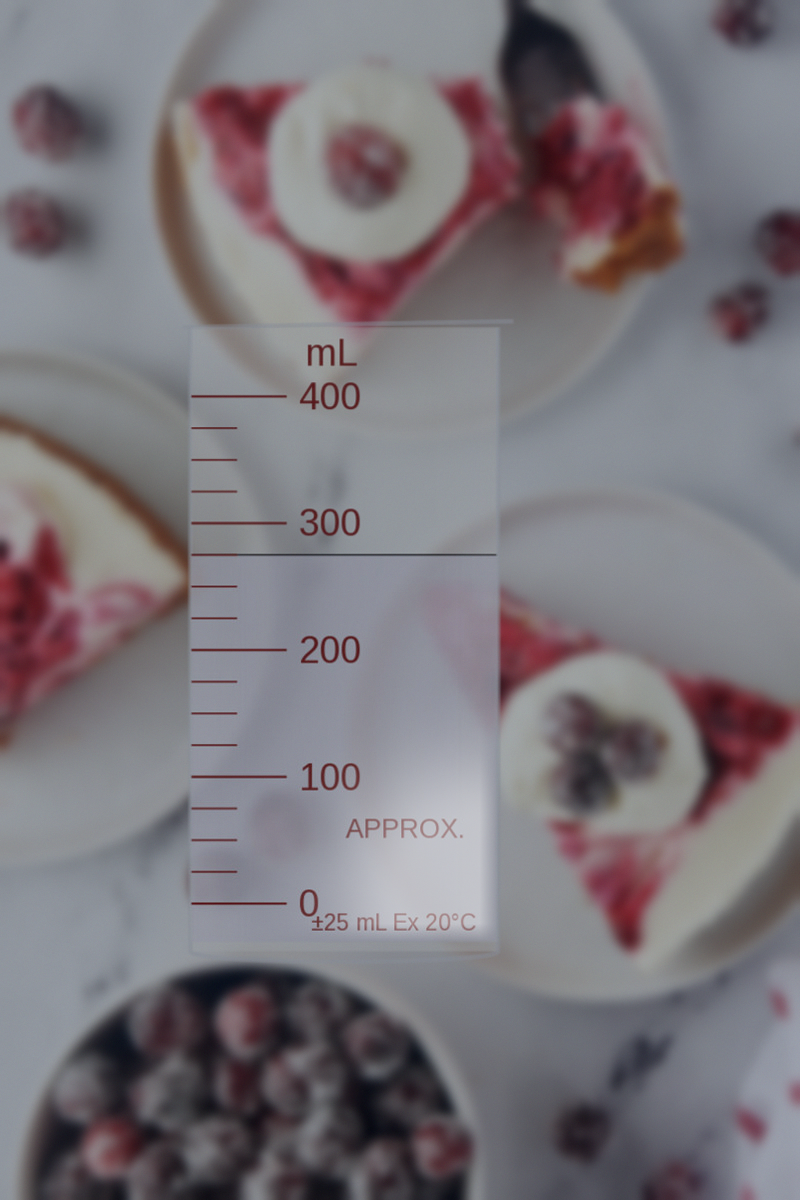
275 mL
